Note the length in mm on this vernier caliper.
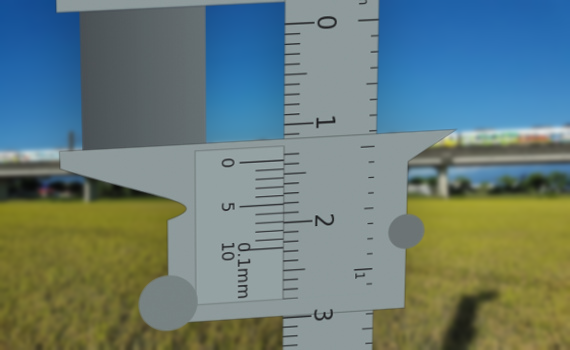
13.6 mm
